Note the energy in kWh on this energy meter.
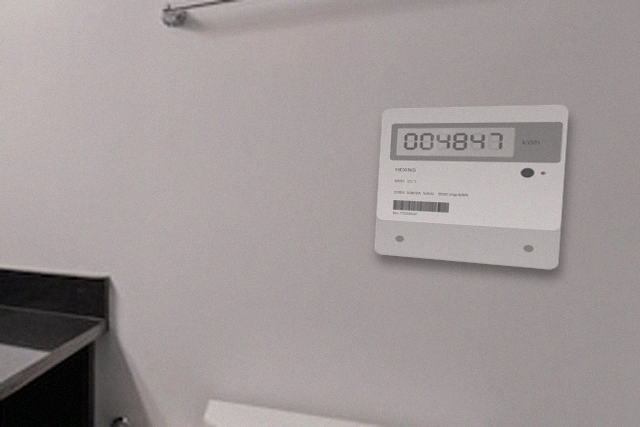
4847 kWh
